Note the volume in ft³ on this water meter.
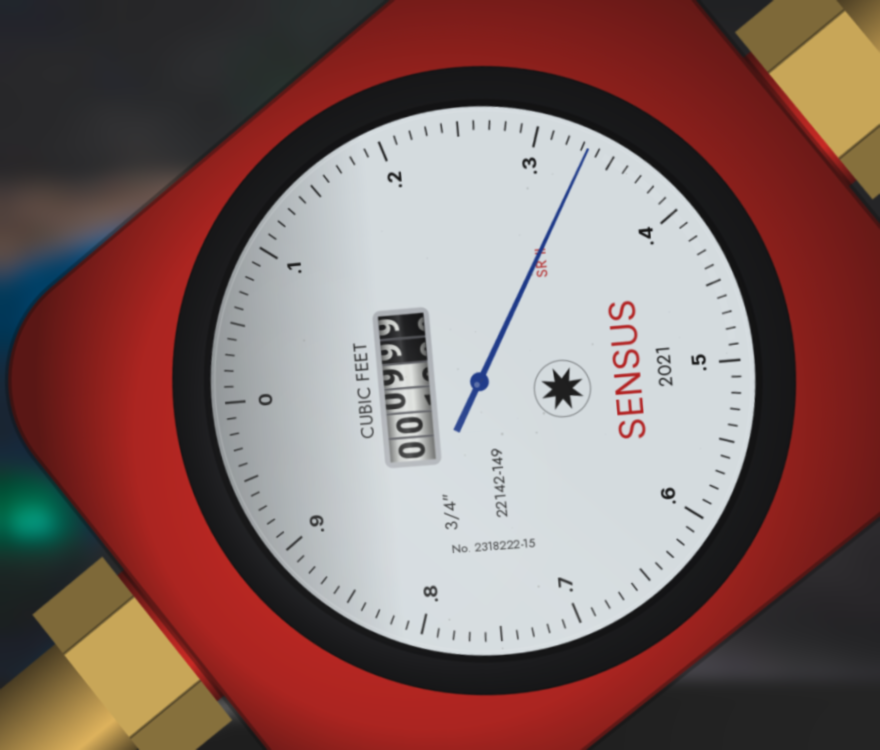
999.33 ft³
